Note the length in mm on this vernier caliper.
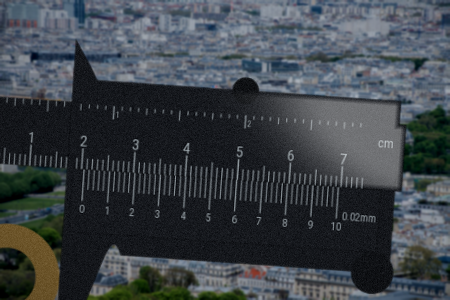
20.5 mm
